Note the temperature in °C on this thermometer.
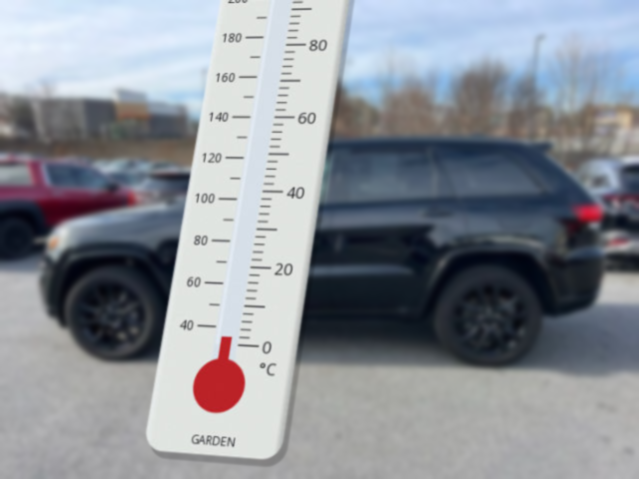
2 °C
